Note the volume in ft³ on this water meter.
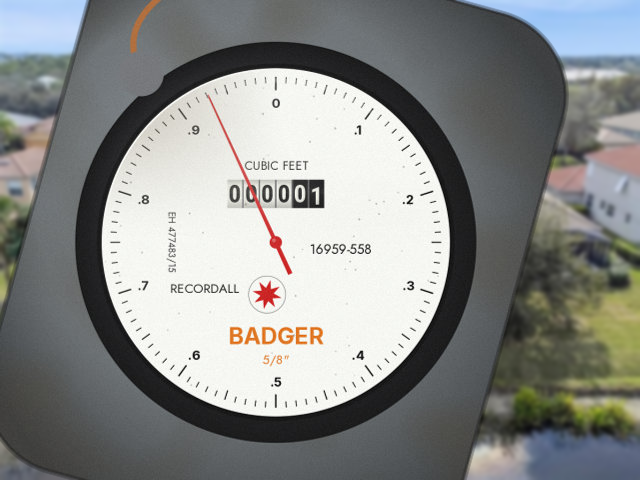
0.93 ft³
